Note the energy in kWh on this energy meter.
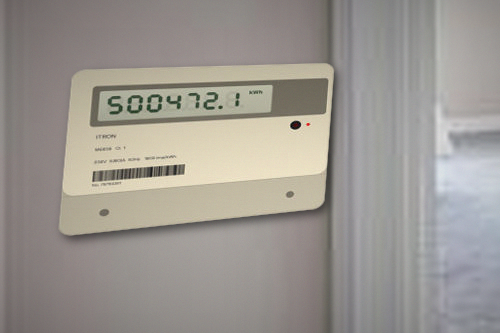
500472.1 kWh
